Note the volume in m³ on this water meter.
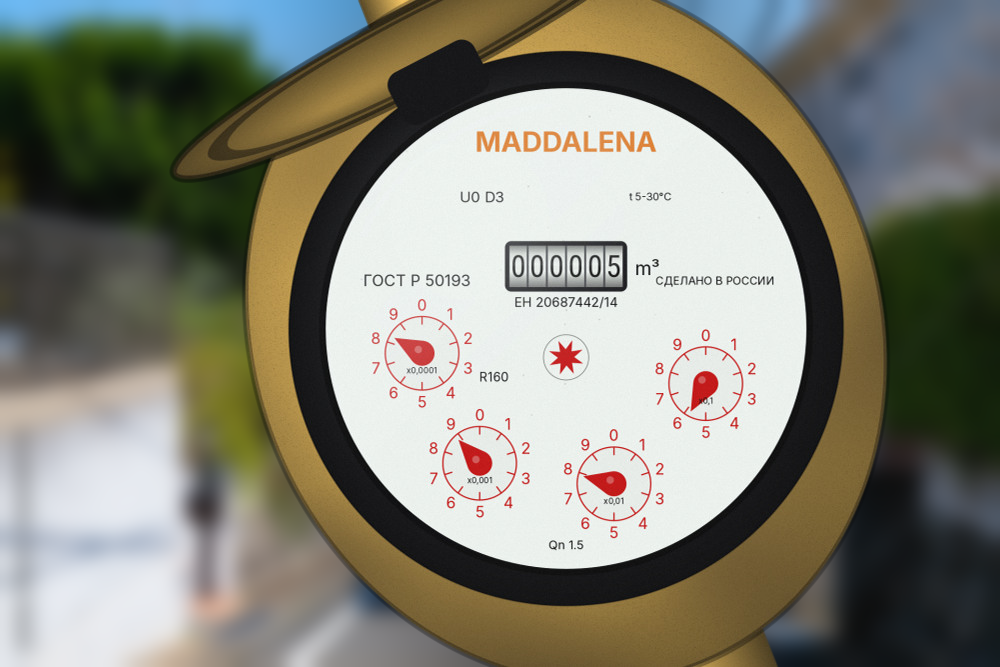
5.5788 m³
